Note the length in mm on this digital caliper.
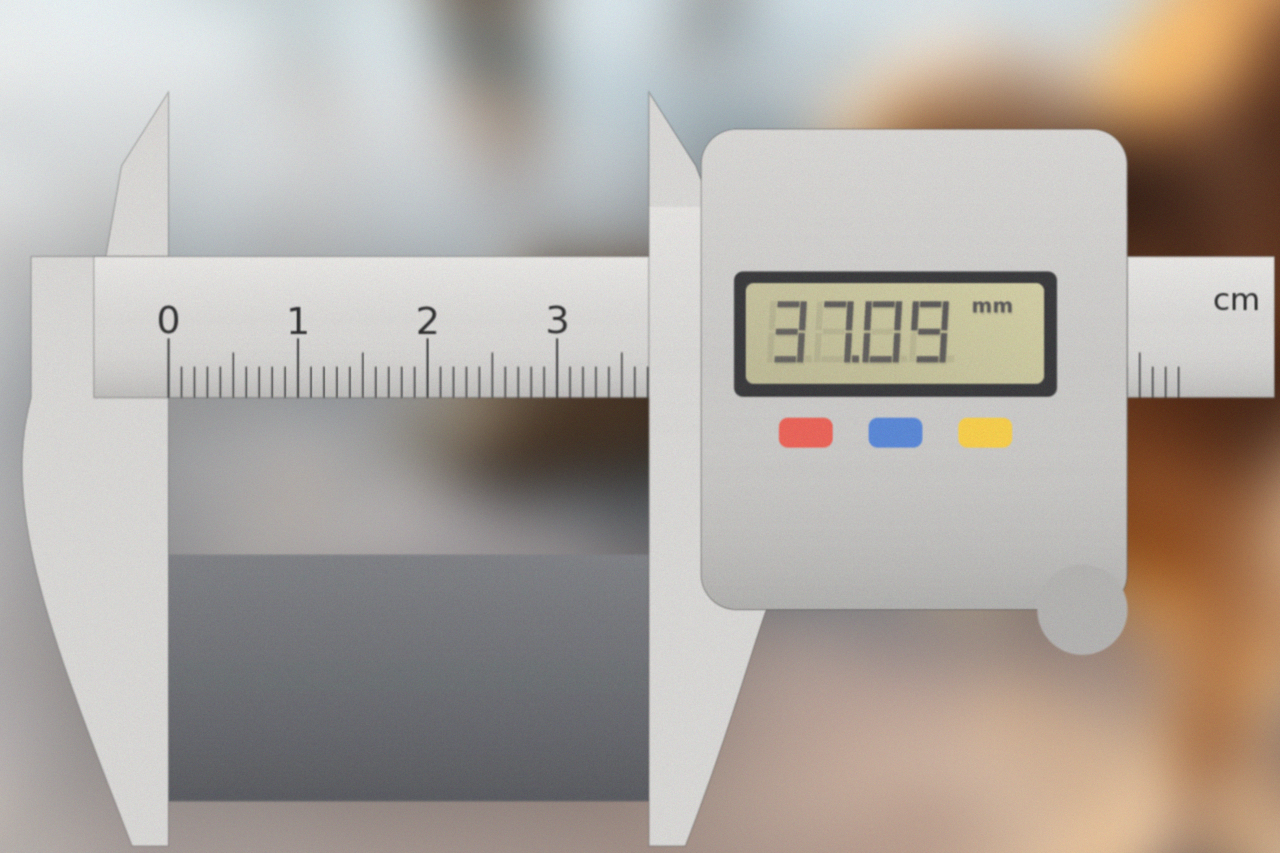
37.09 mm
